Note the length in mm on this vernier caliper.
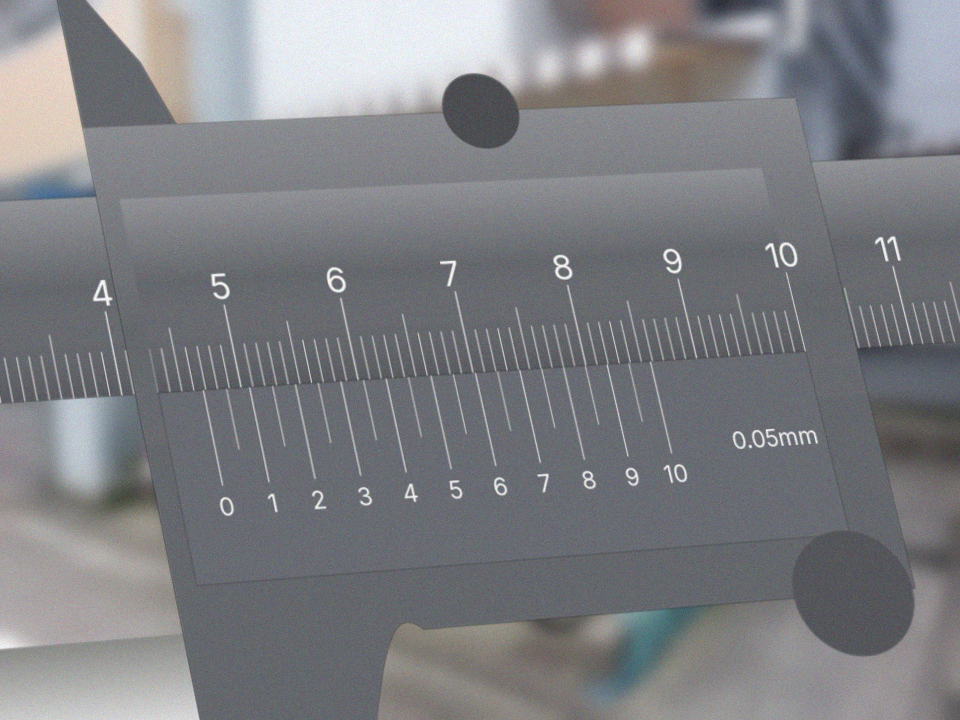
46.8 mm
